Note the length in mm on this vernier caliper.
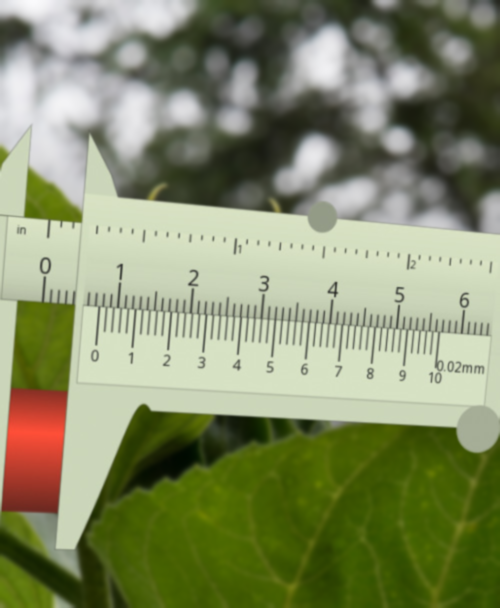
7.5 mm
